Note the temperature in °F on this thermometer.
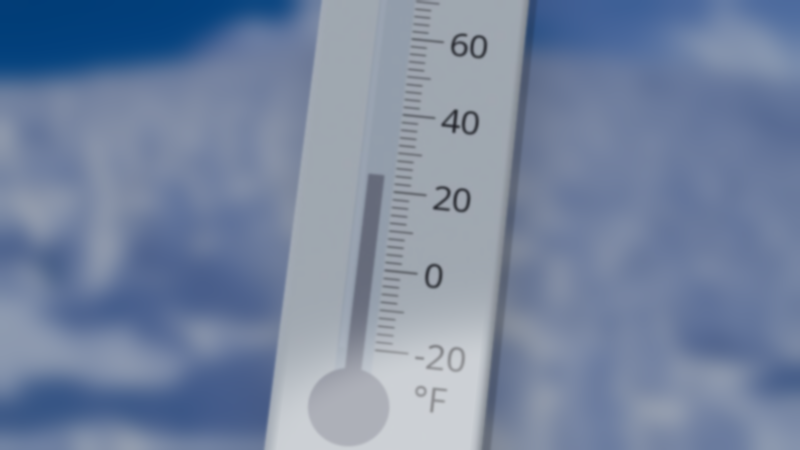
24 °F
